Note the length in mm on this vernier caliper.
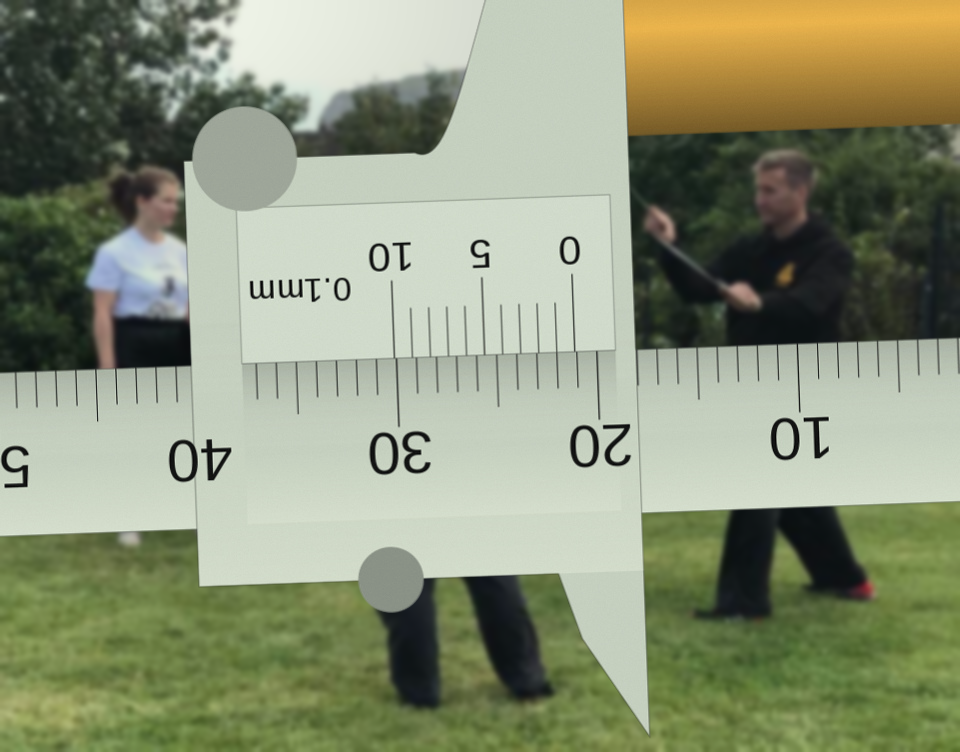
21.1 mm
